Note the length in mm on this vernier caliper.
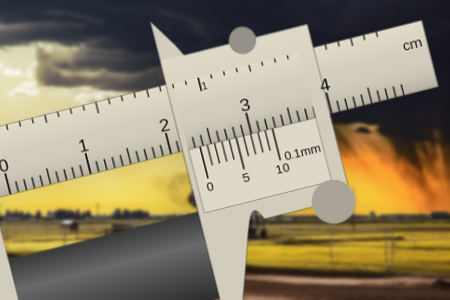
23.6 mm
